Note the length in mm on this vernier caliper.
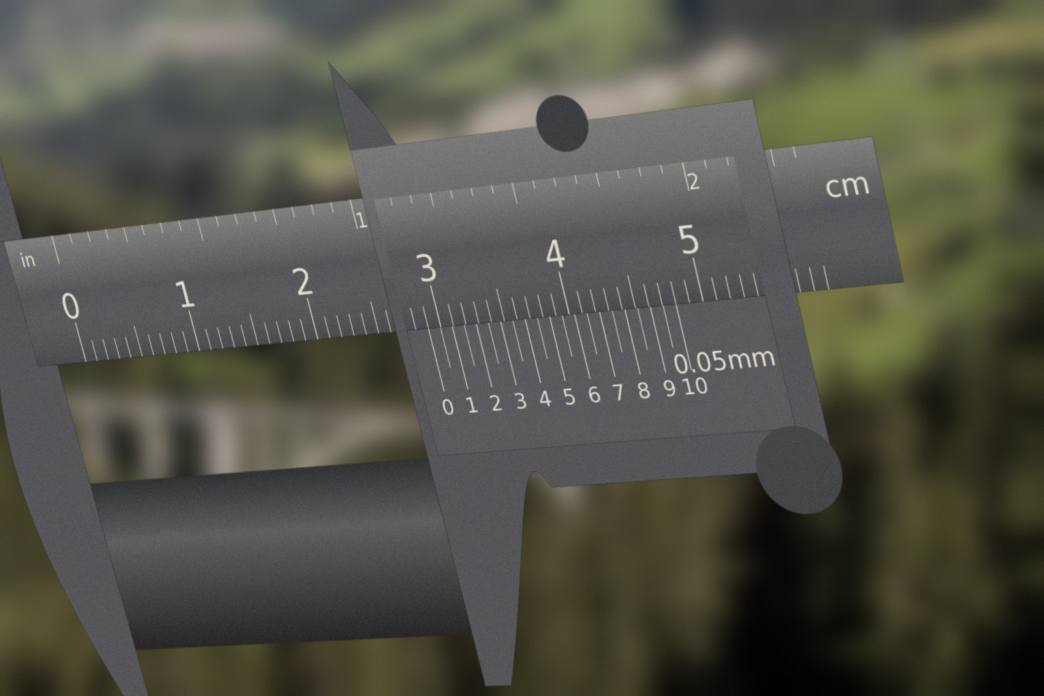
29.0 mm
